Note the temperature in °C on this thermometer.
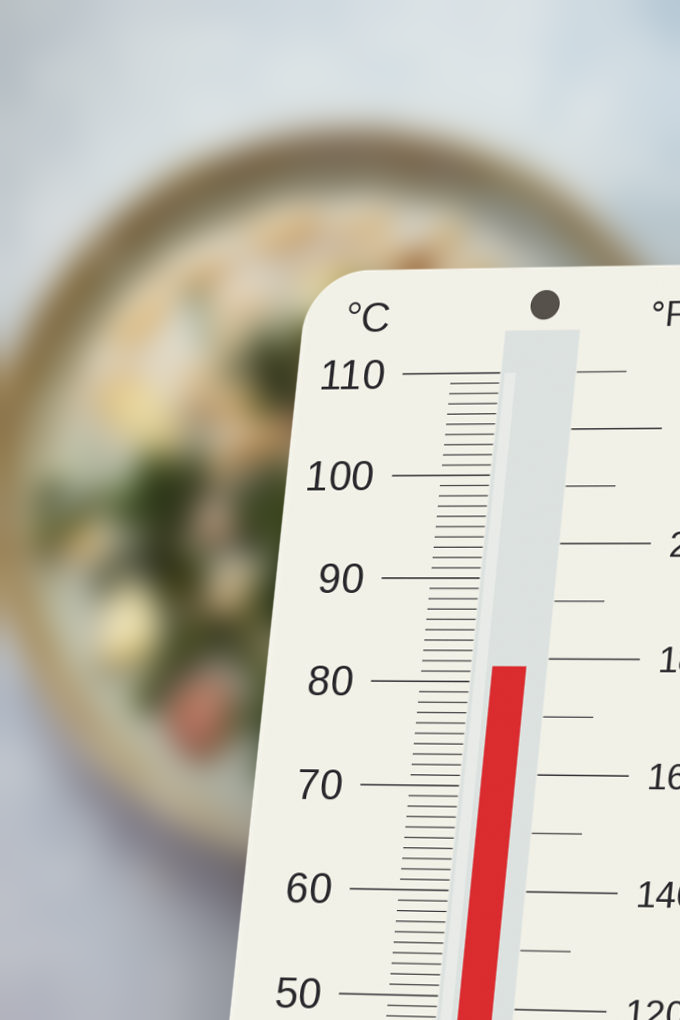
81.5 °C
